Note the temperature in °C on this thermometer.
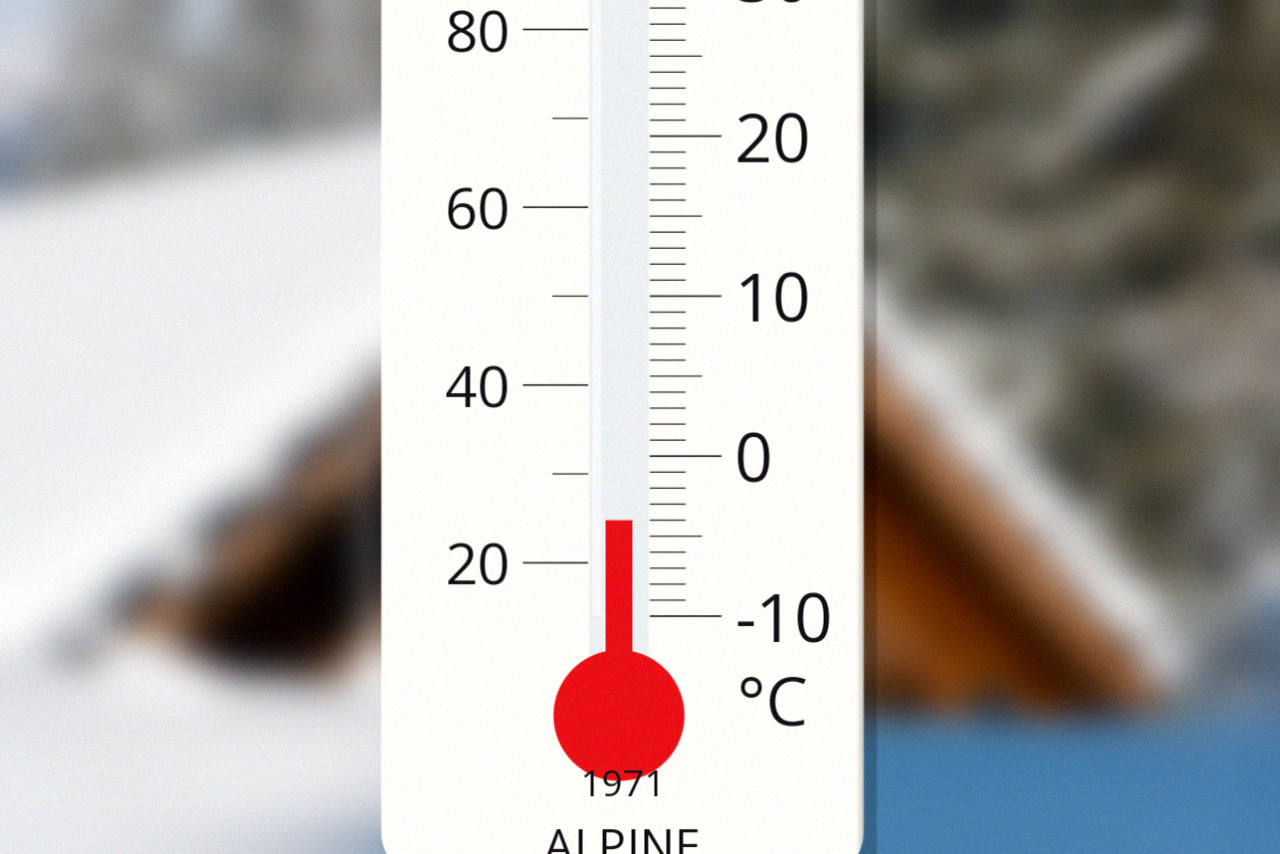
-4 °C
